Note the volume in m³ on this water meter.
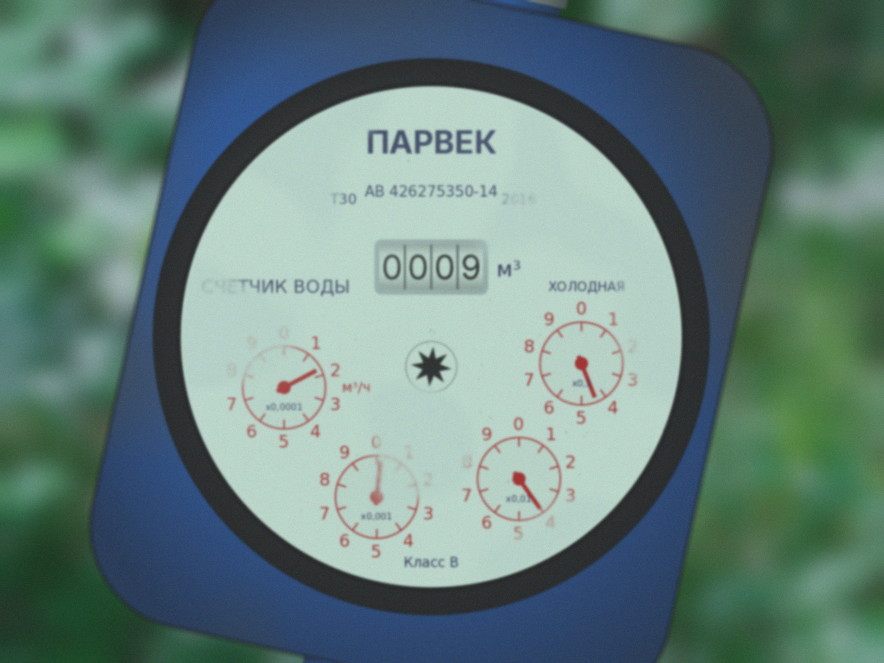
9.4401 m³
